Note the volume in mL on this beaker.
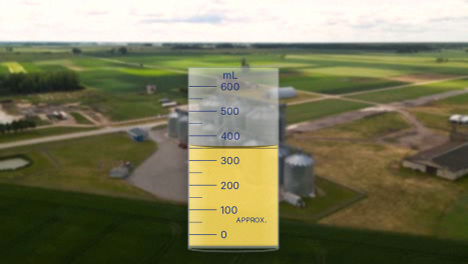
350 mL
